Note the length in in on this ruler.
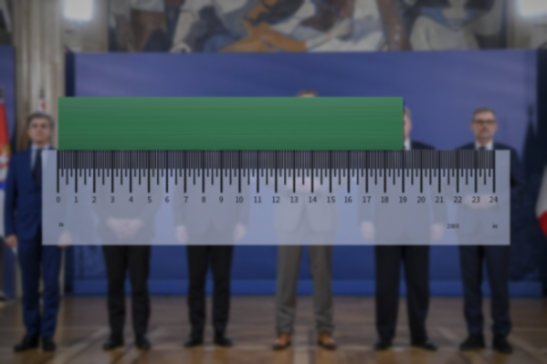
19 in
